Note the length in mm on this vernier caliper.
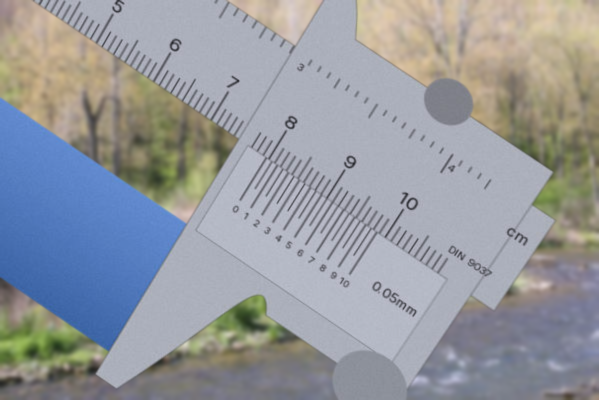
79.6 mm
